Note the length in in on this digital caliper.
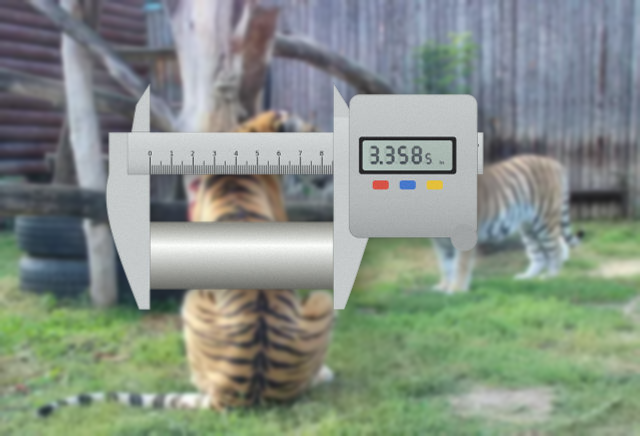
3.3585 in
